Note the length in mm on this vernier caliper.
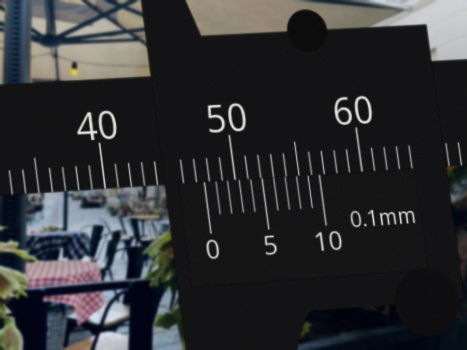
47.6 mm
